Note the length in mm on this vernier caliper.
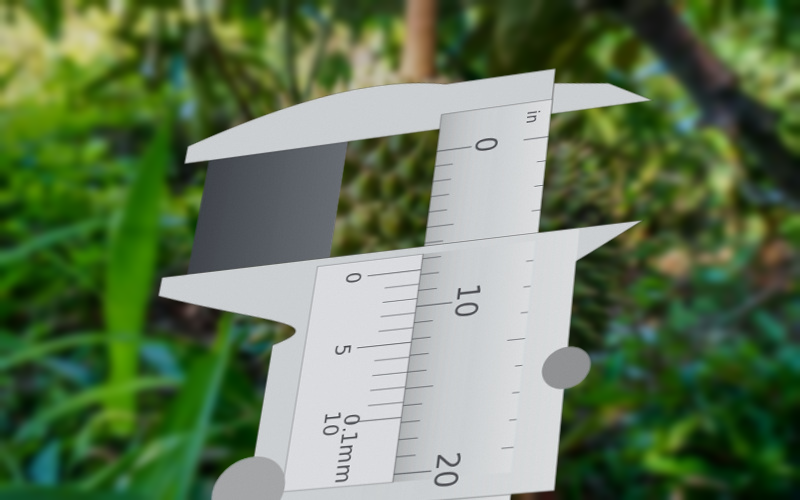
7.7 mm
